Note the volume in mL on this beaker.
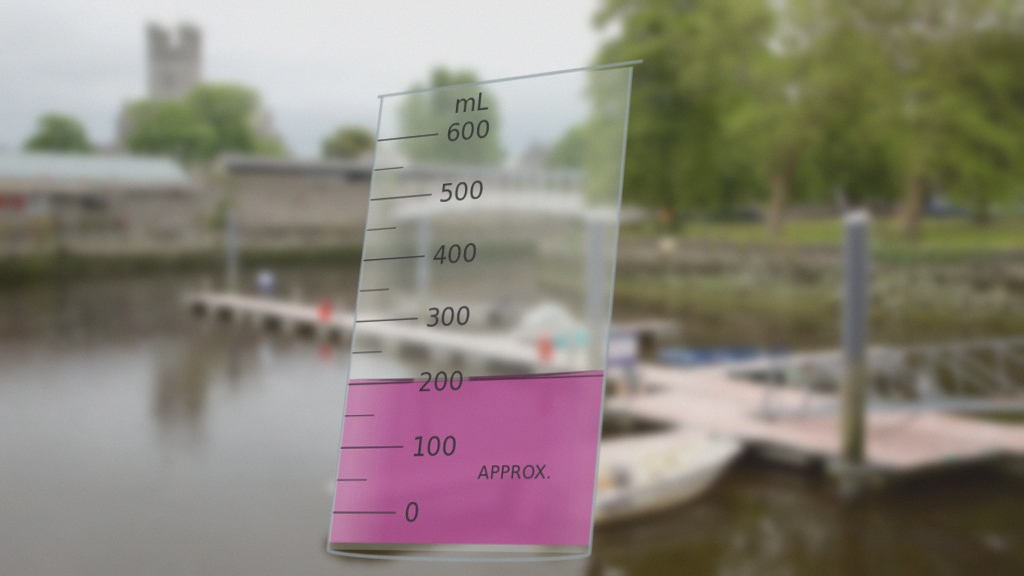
200 mL
